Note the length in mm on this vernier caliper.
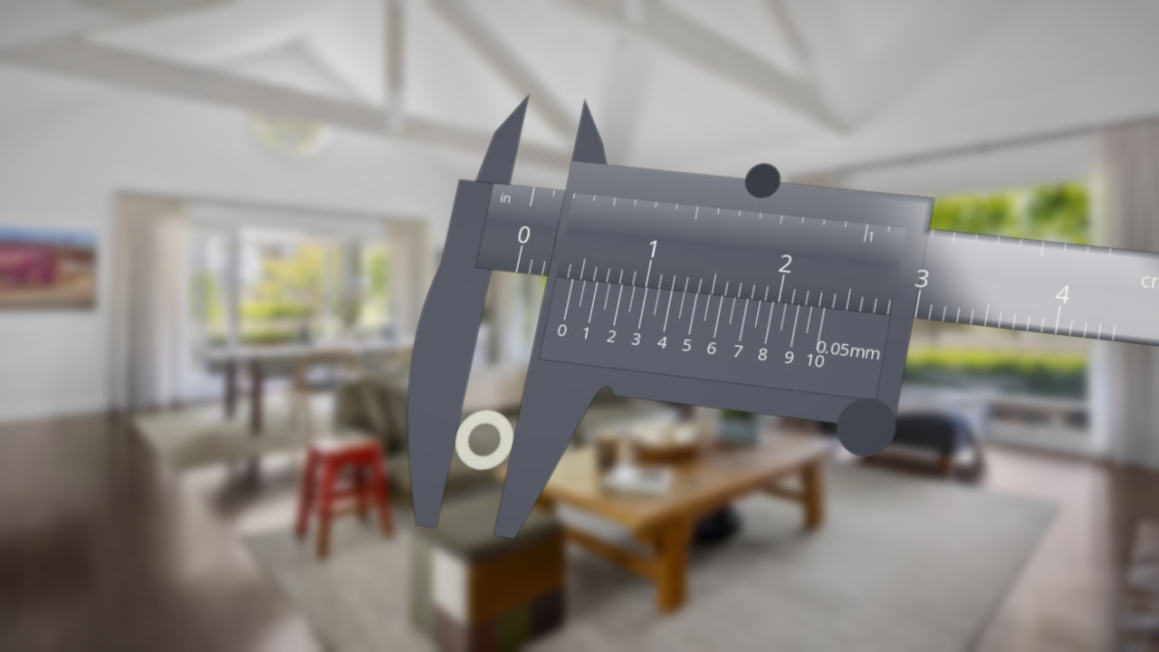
4.4 mm
